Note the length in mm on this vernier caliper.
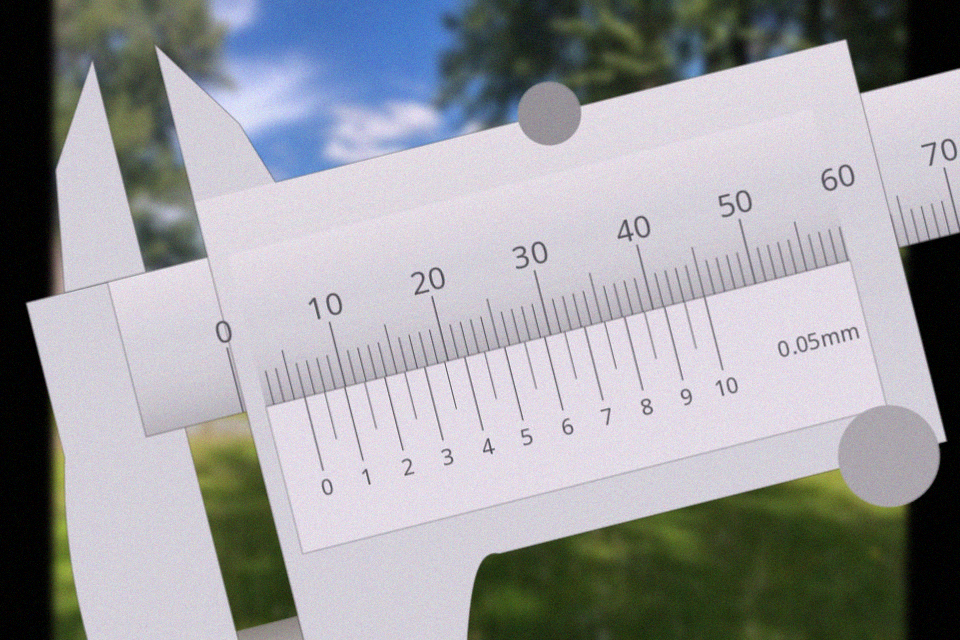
6.0 mm
